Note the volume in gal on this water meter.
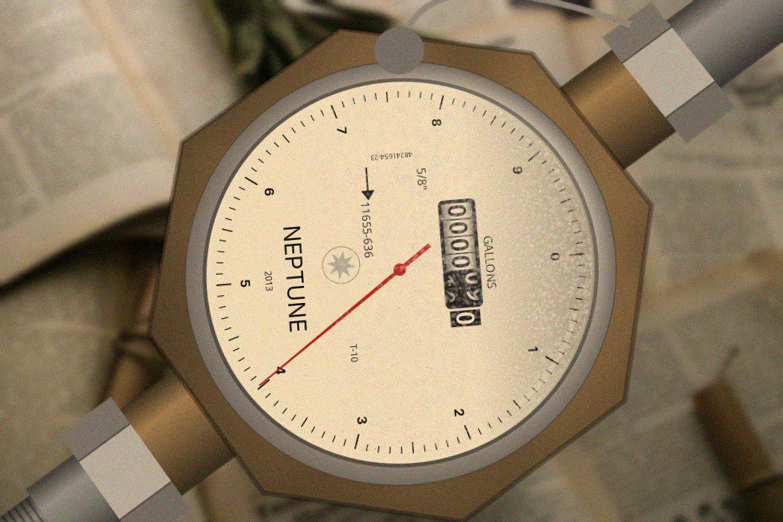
94.0 gal
